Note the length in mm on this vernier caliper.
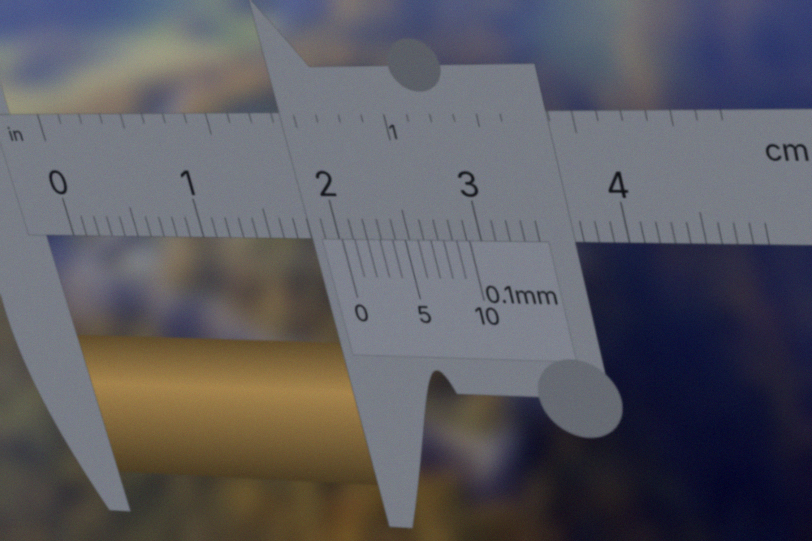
20.2 mm
